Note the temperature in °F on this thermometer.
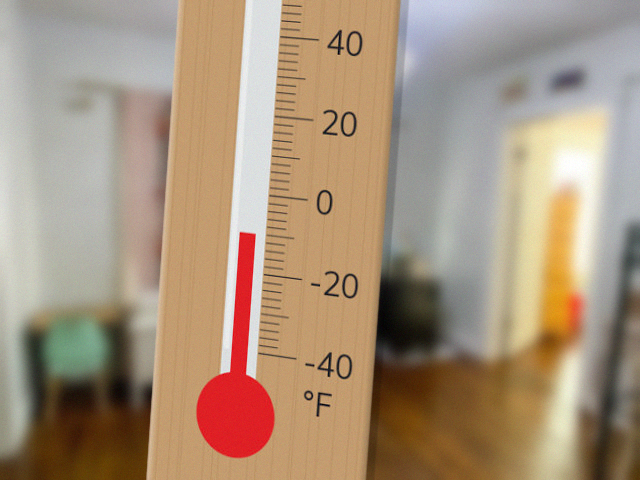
-10 °F
